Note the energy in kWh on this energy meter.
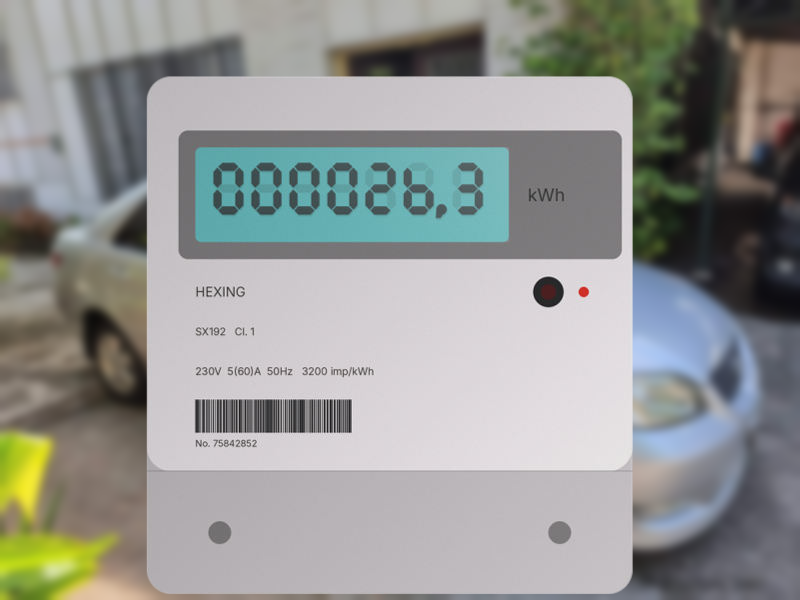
26.3 kWh
